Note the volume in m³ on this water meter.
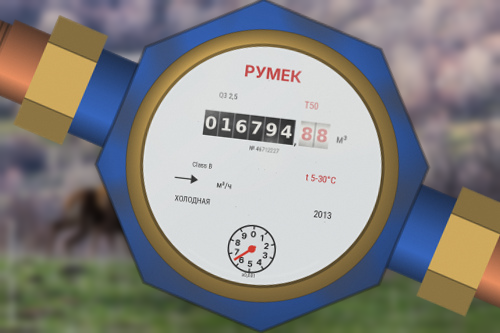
16794.886 m³
